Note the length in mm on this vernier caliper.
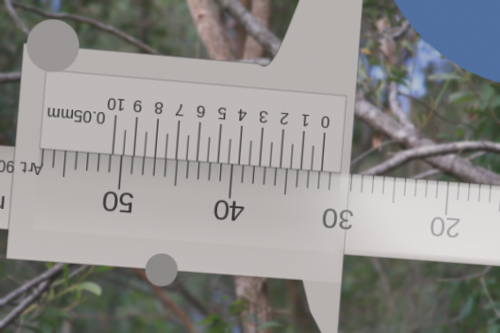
31.8 mm
